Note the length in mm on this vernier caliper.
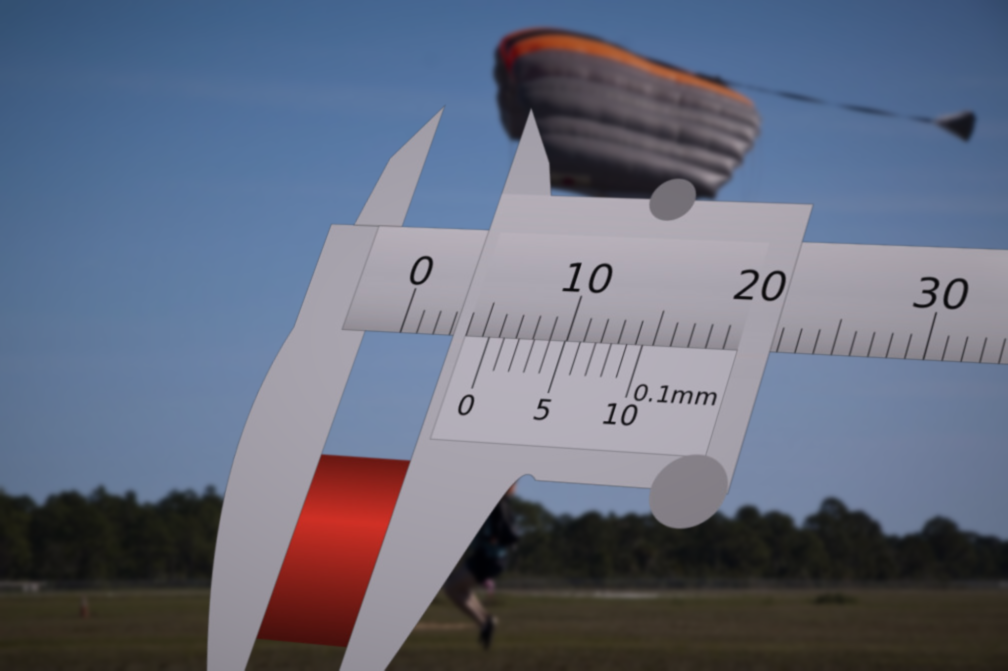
5.4 mm
